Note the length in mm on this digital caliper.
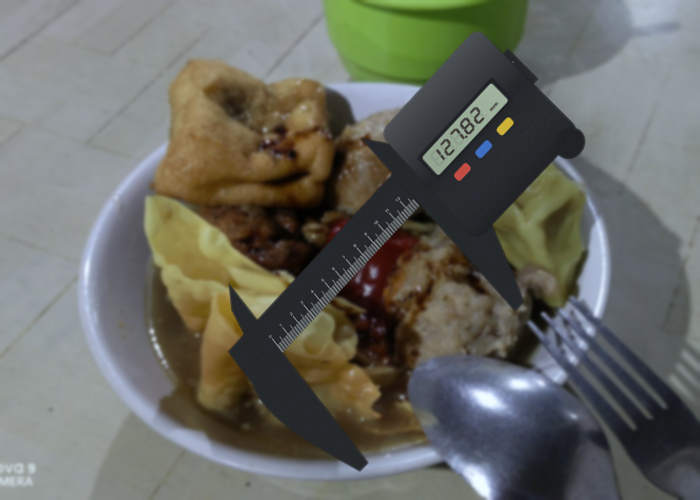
127.82 mm
